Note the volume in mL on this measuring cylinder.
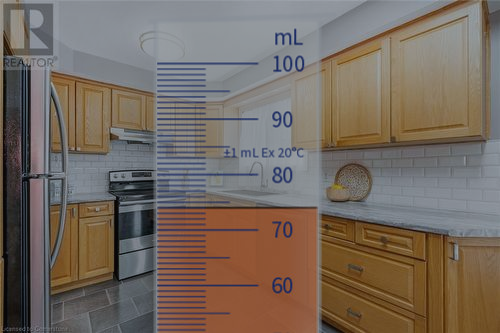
74 mL
